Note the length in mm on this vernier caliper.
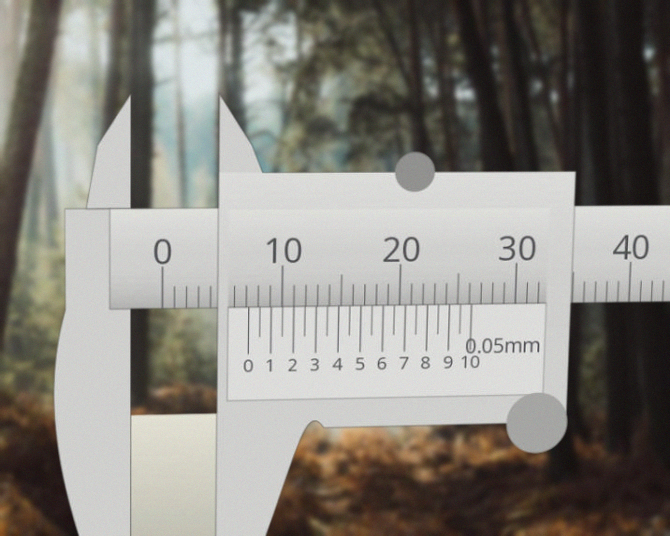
7.2 mm
